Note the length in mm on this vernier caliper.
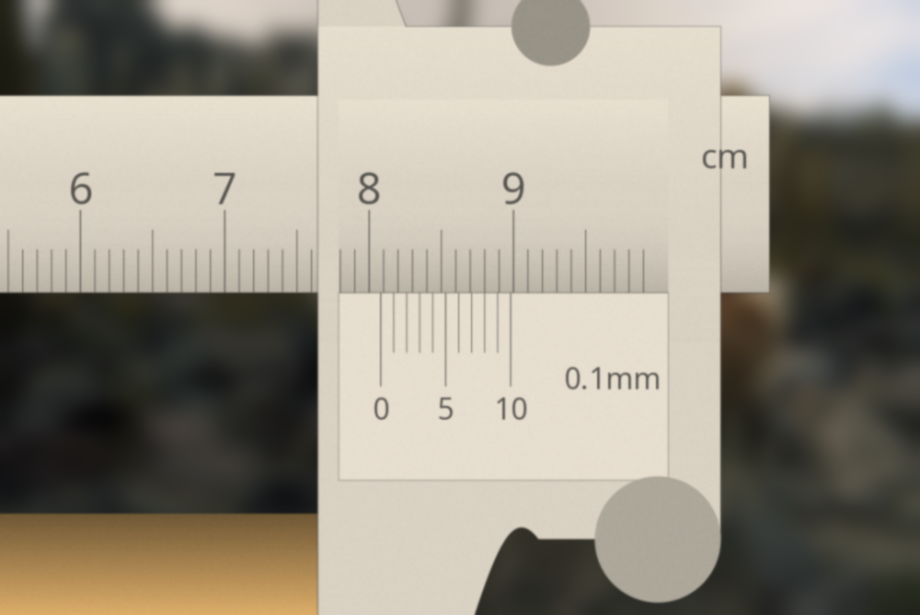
80.8 mm
